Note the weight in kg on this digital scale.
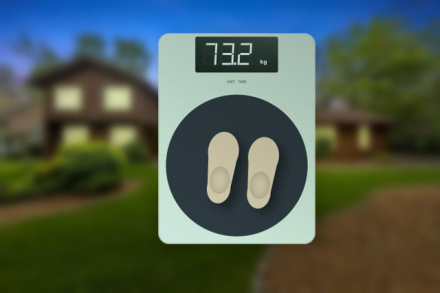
73.2 kg
